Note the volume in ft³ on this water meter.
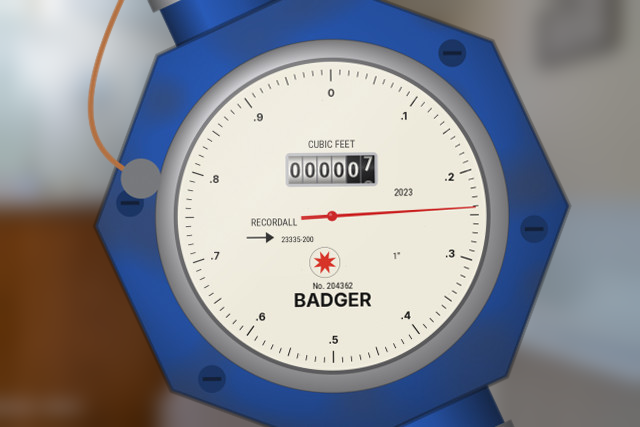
7.24 ft³
